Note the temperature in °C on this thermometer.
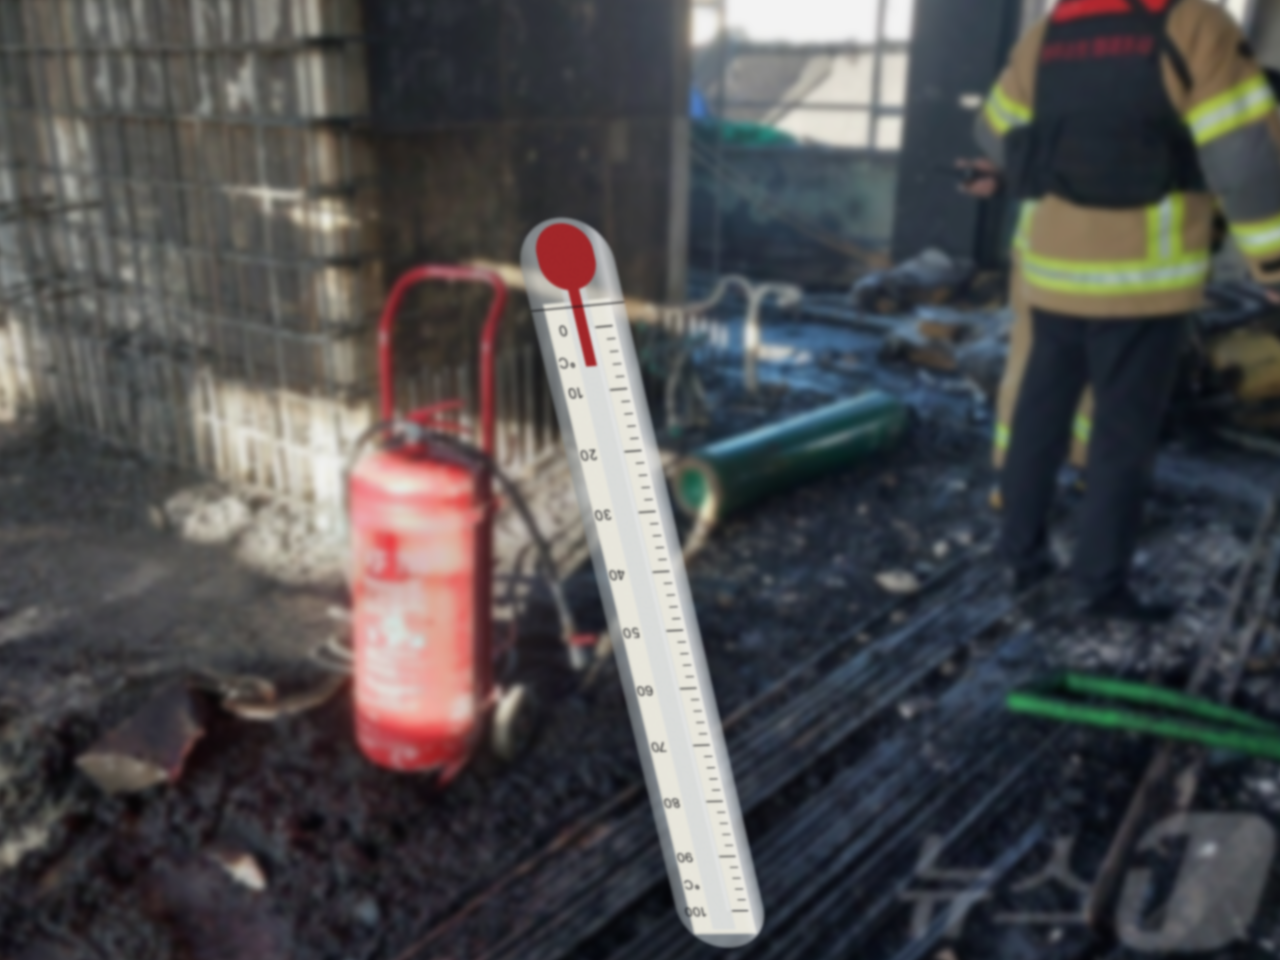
6 °C
